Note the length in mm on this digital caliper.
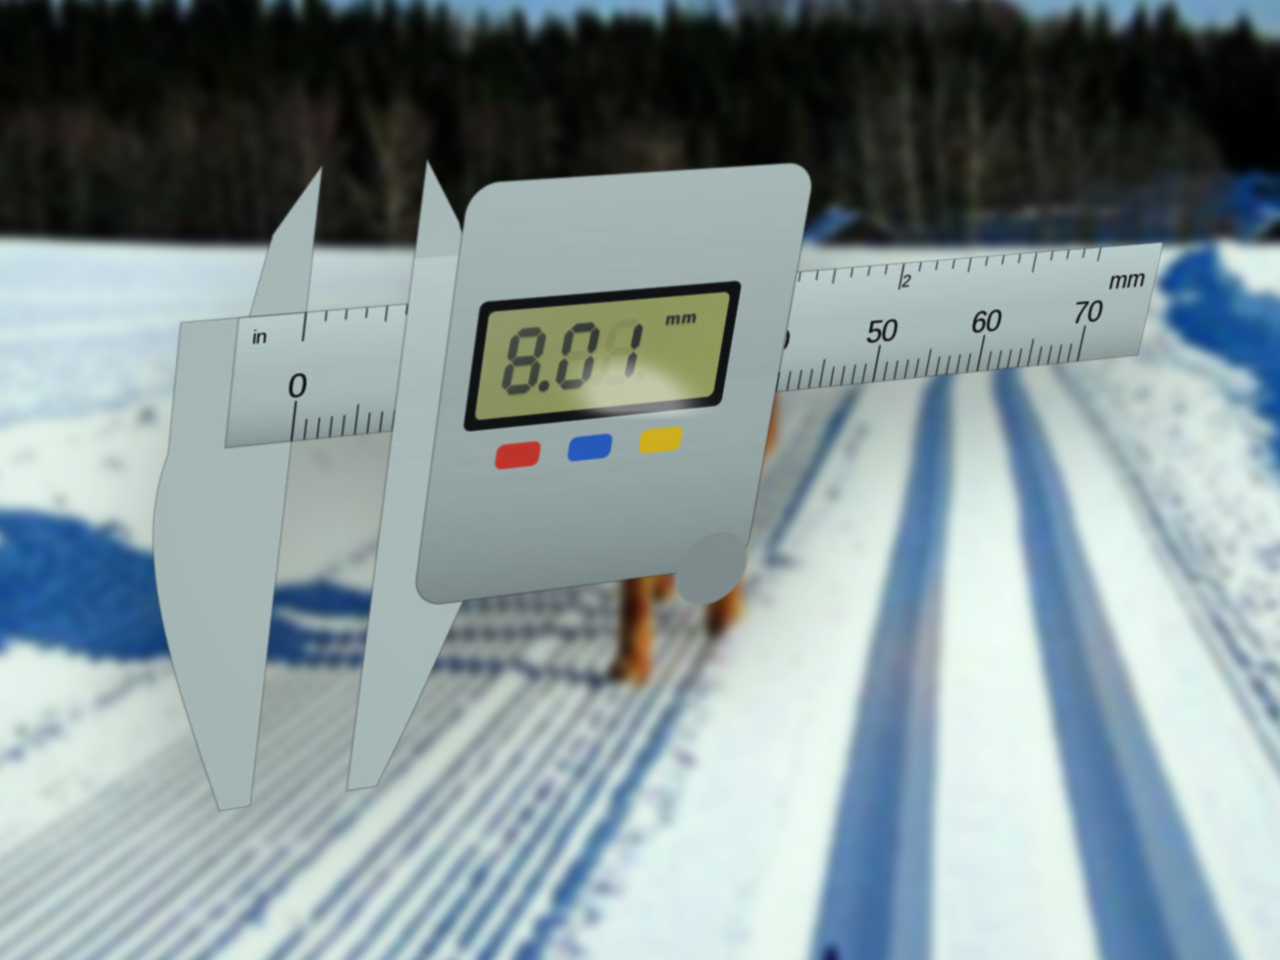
8.01 mm
